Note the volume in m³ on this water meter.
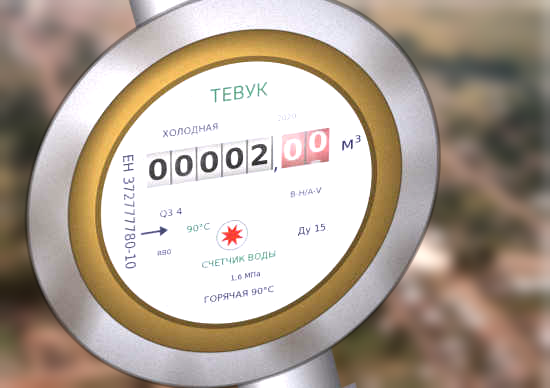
2.00 m³
